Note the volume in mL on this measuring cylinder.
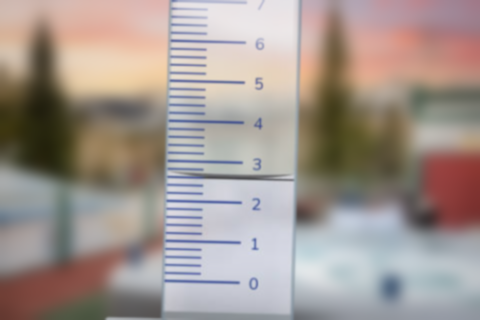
2.6 mL
